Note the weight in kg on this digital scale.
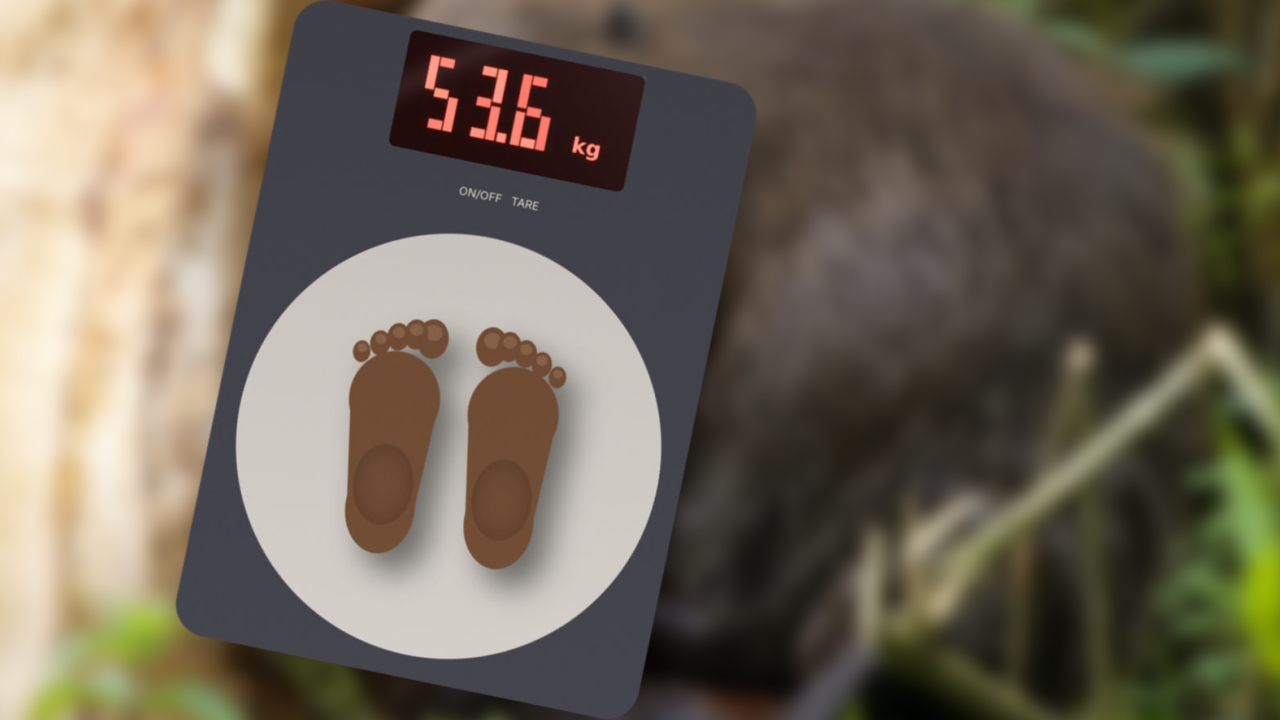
53.6 kg
